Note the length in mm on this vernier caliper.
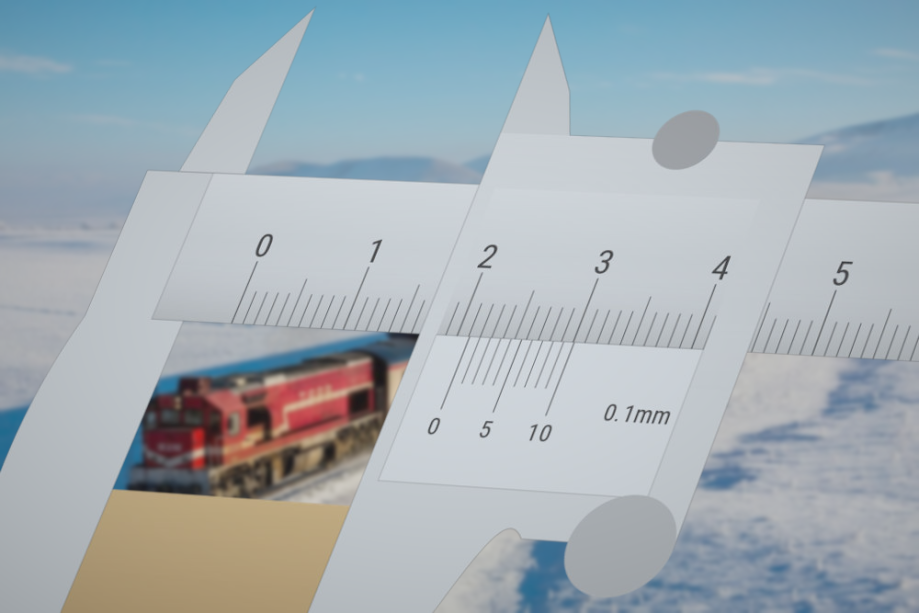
21.1 mm
